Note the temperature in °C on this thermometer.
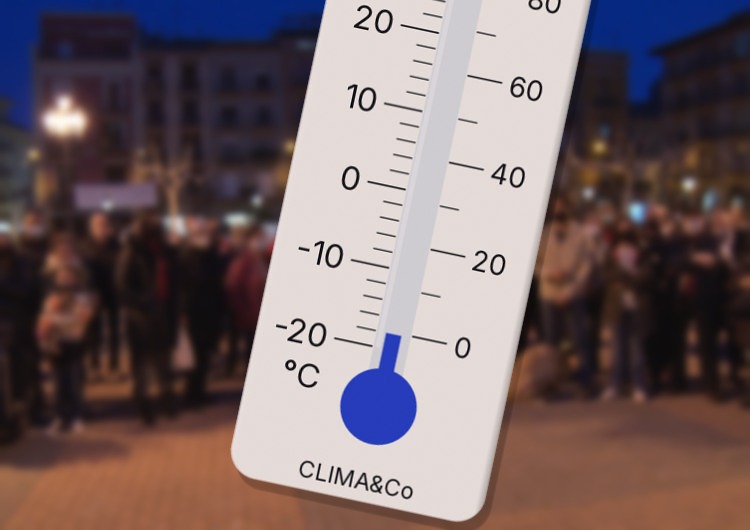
-18 °C
